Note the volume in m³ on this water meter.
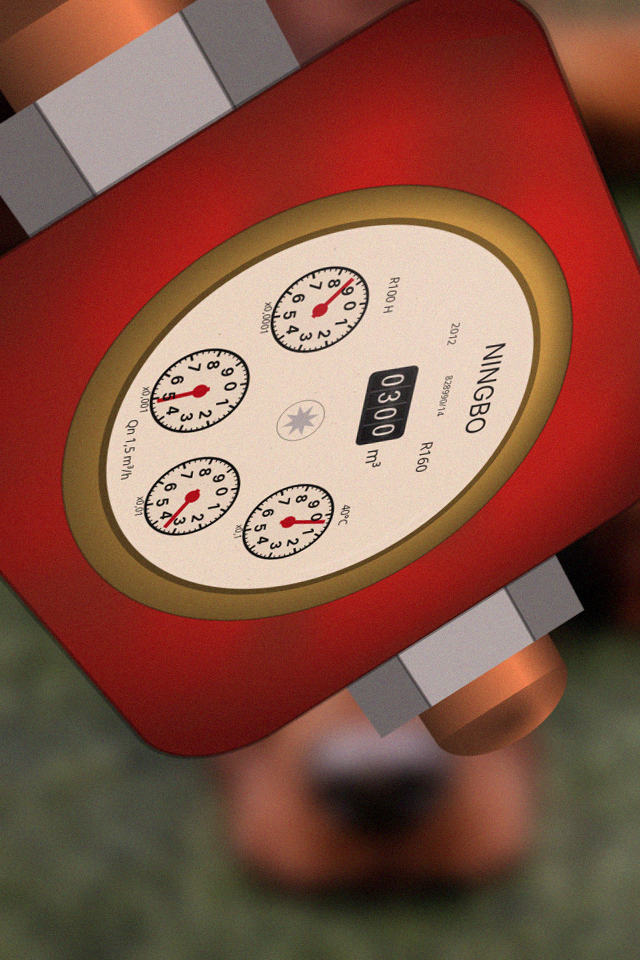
300.0348 m³
